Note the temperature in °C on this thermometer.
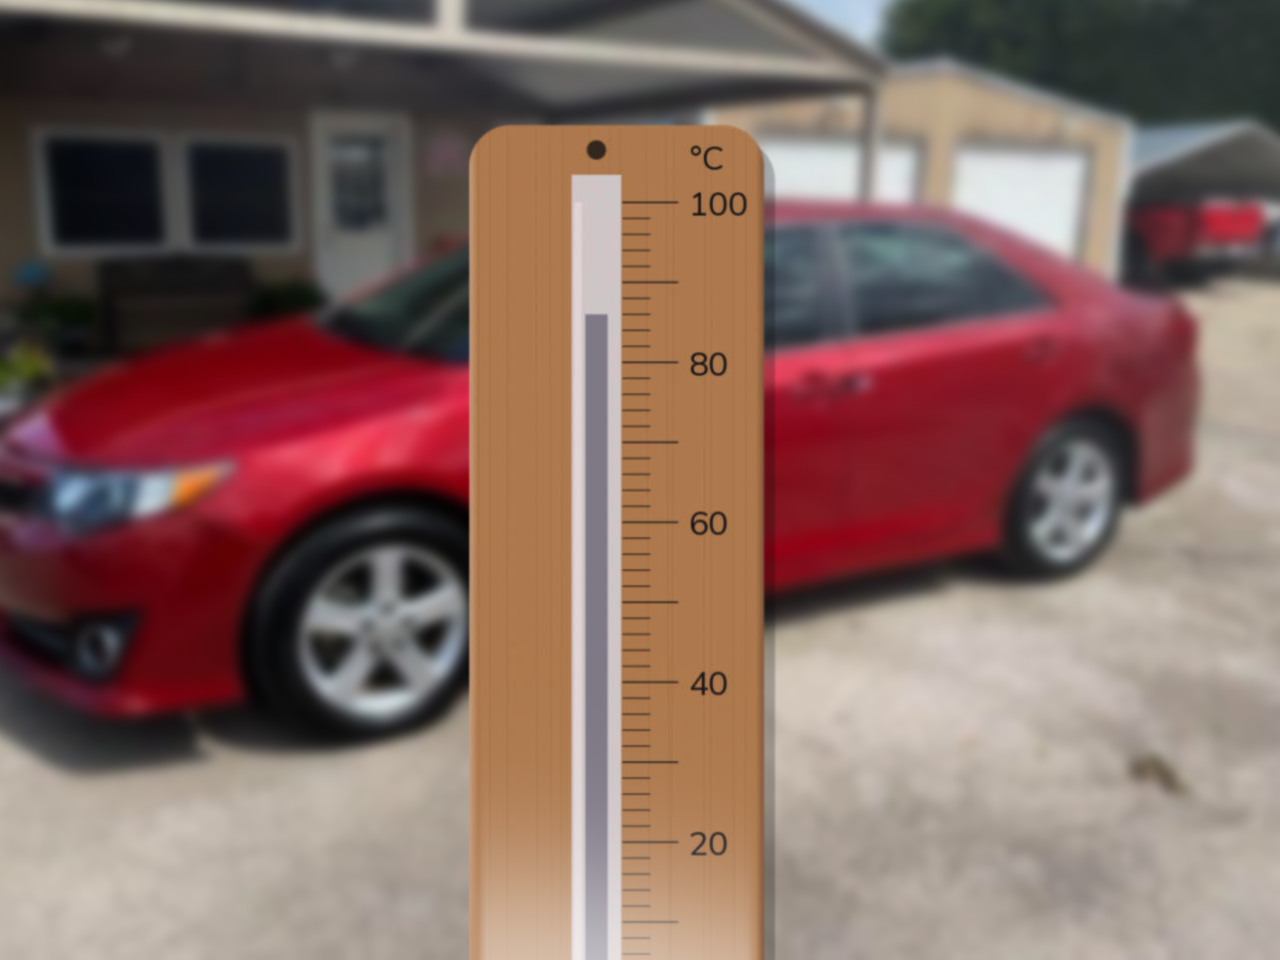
86 °C
